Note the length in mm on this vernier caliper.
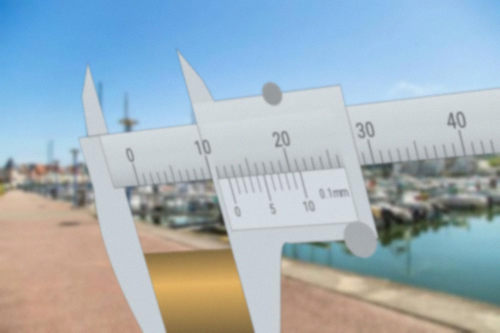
12.2 mm
